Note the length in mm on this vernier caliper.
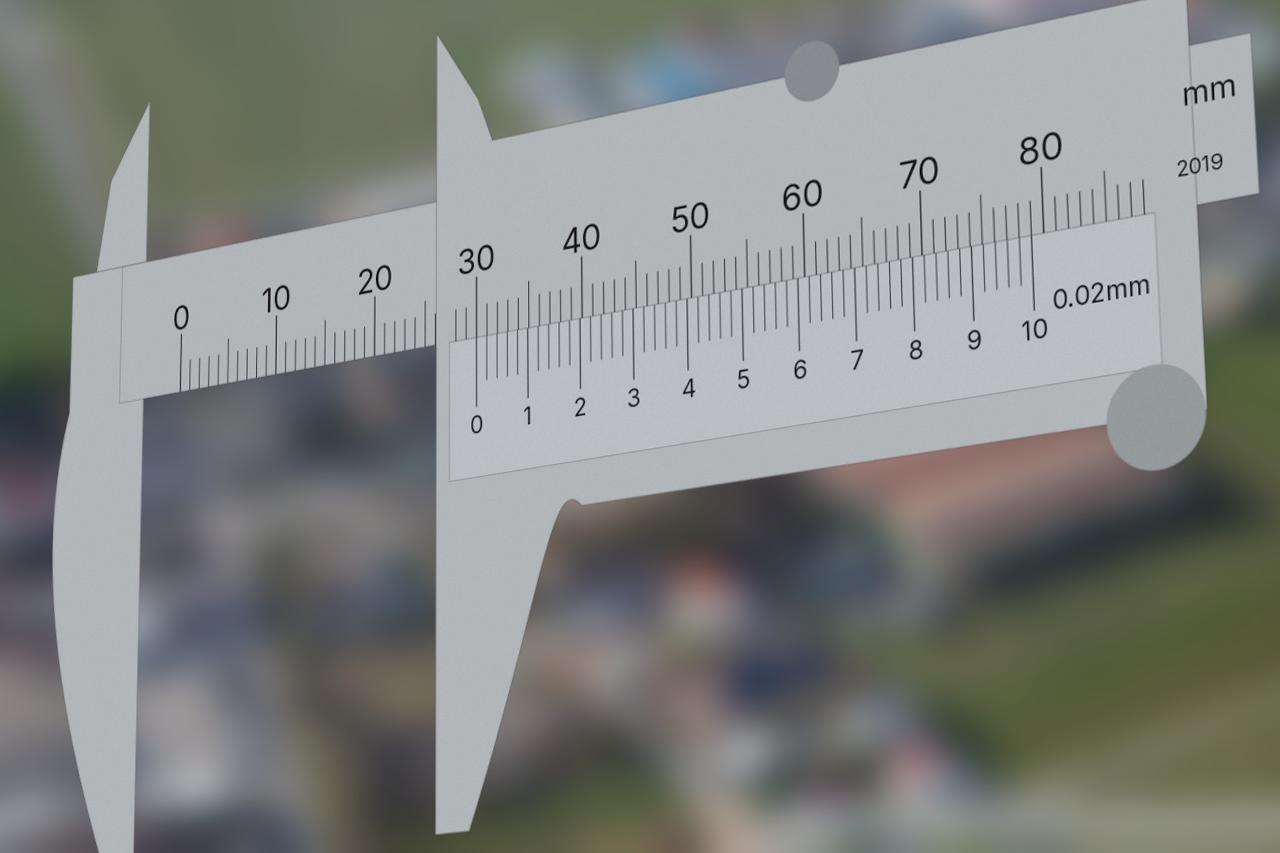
30.0 mm
